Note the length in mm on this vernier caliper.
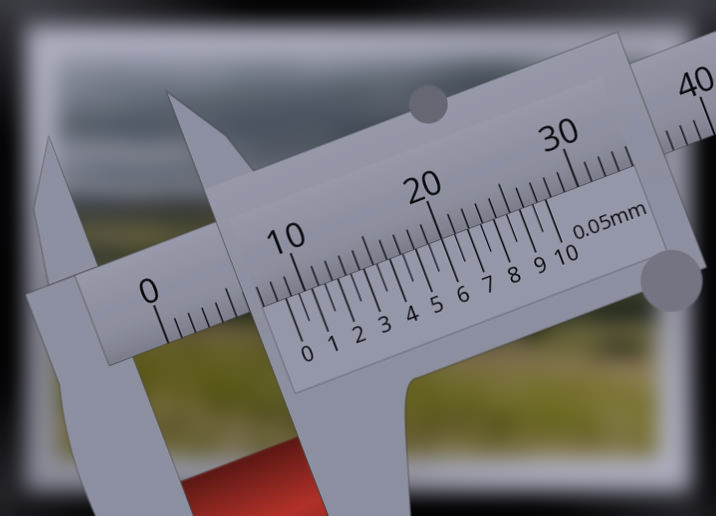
8.6 mm
